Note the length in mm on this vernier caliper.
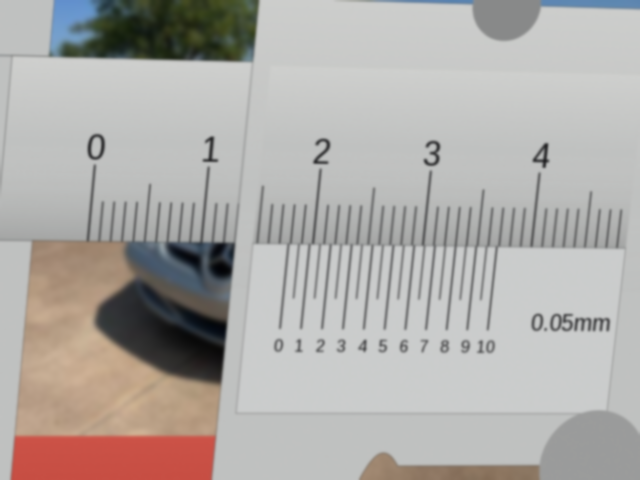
17.8 mm
